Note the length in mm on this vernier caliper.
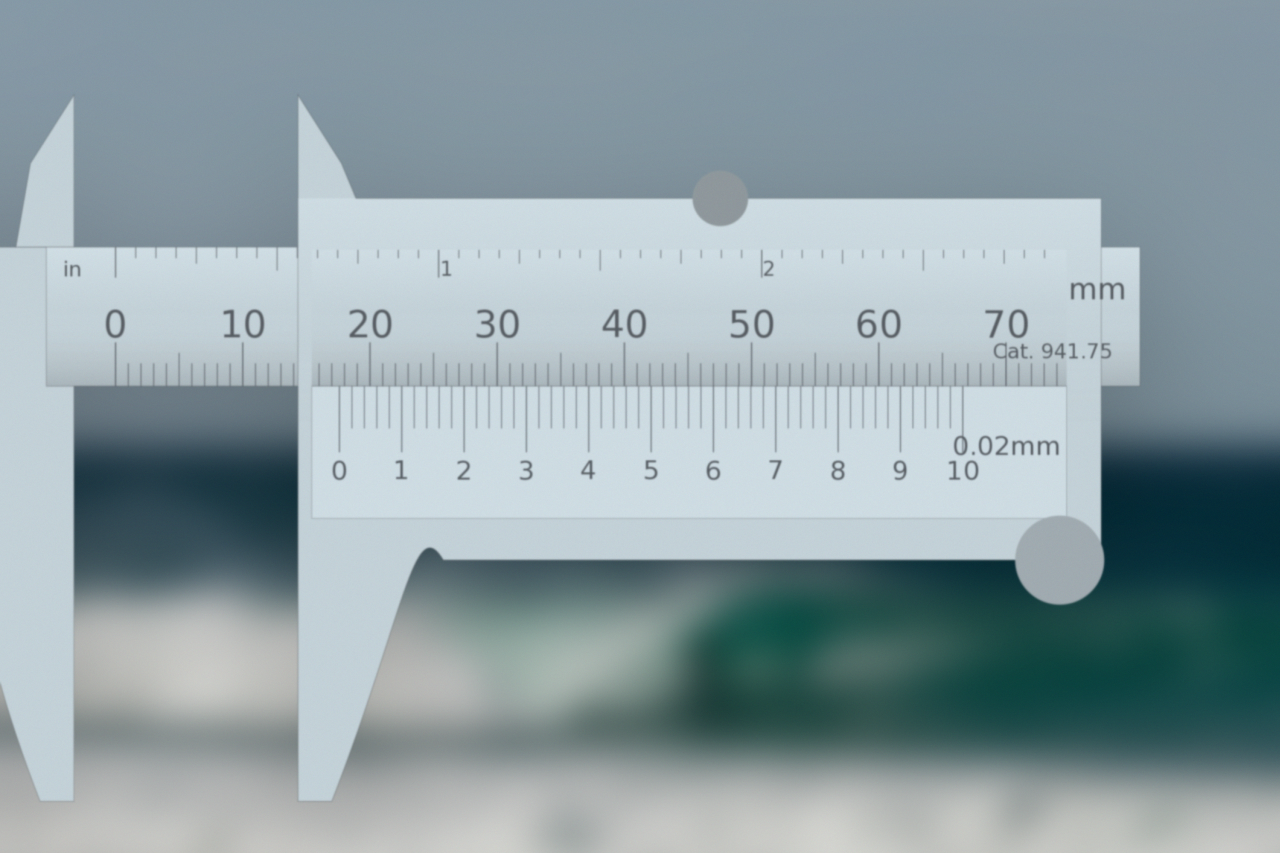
17.6 mm
